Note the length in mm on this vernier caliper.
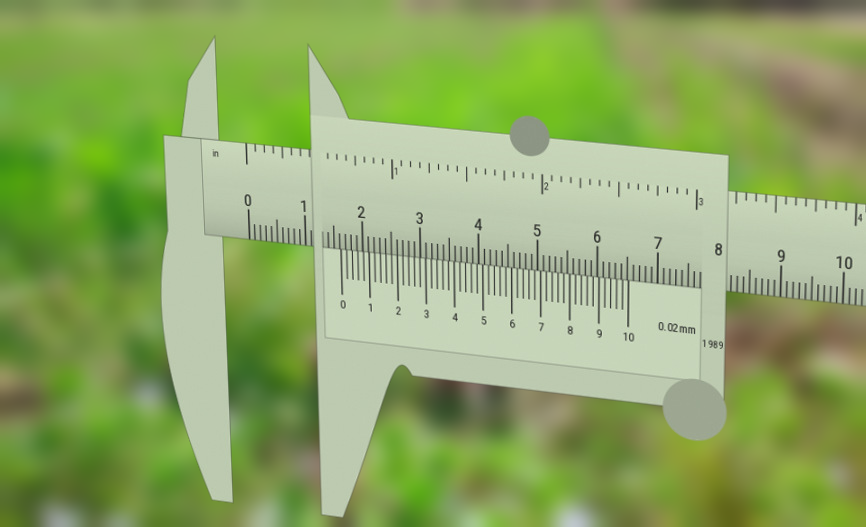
16.2 mm
